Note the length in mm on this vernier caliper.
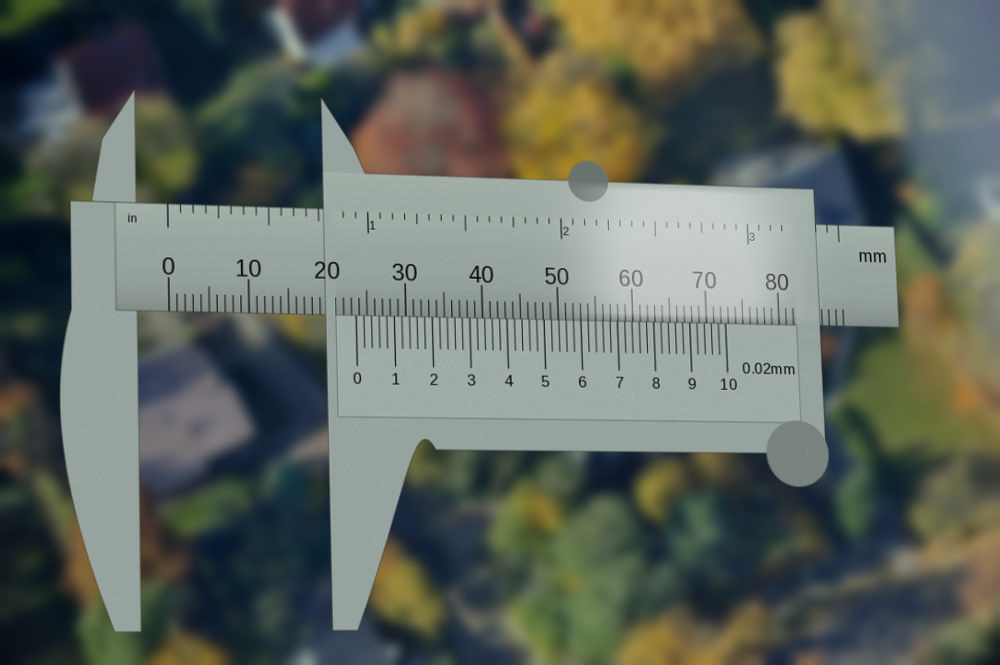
23.6 mm
